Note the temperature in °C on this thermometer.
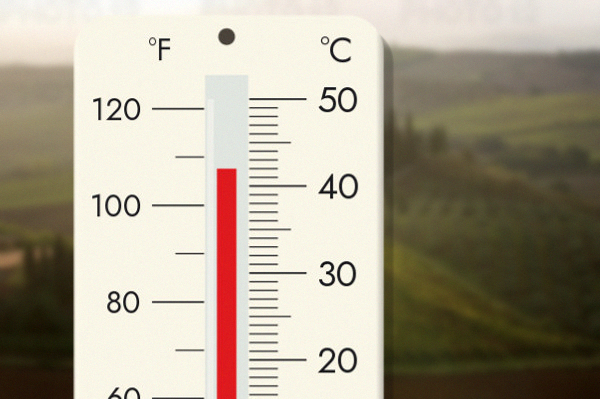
42 °C
